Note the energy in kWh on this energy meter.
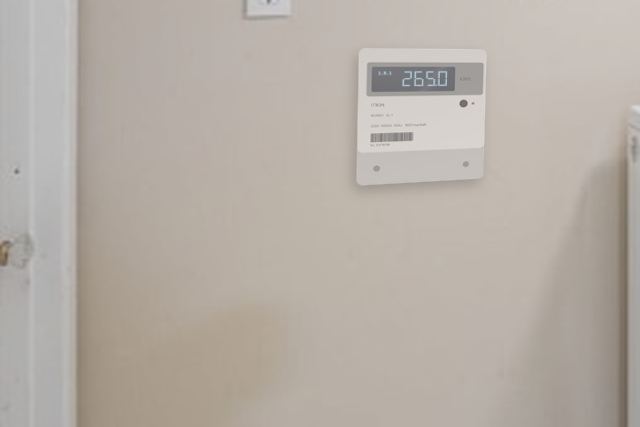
265.0 kWh
